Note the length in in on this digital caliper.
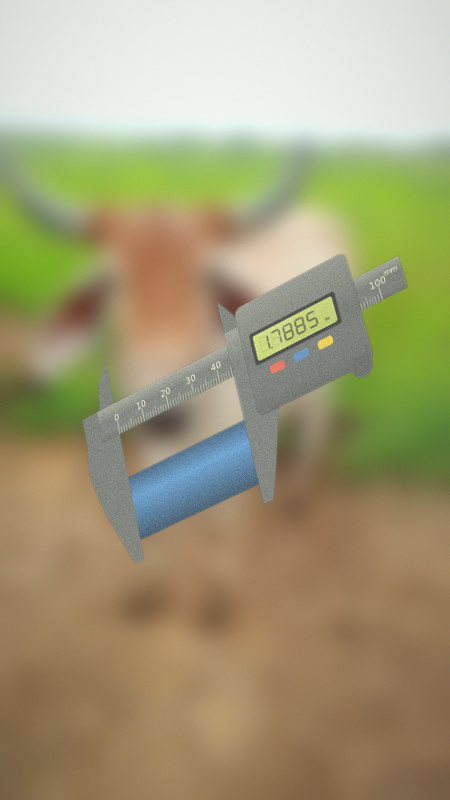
1.7885 in
